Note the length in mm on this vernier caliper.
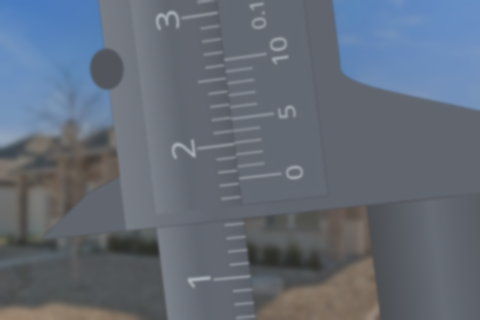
17.4 mm
